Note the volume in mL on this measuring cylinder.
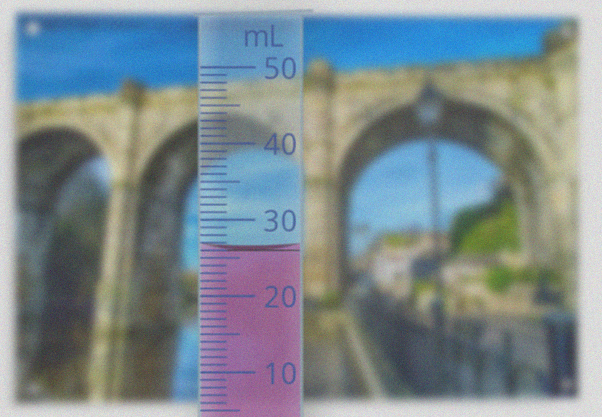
26 mL
